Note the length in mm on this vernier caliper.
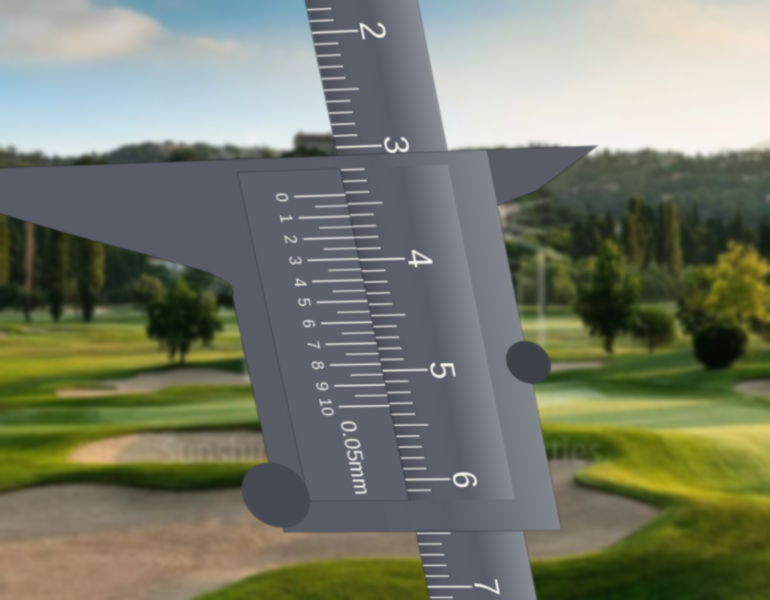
34.2 mm
